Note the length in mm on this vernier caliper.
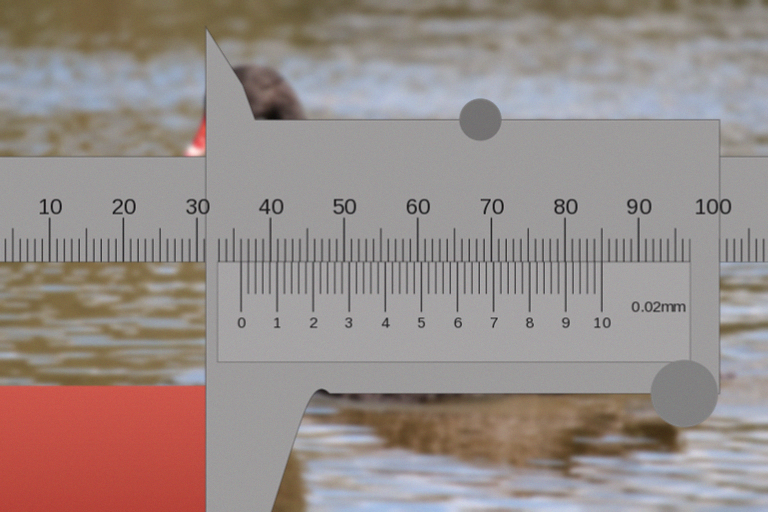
36.0 mm
